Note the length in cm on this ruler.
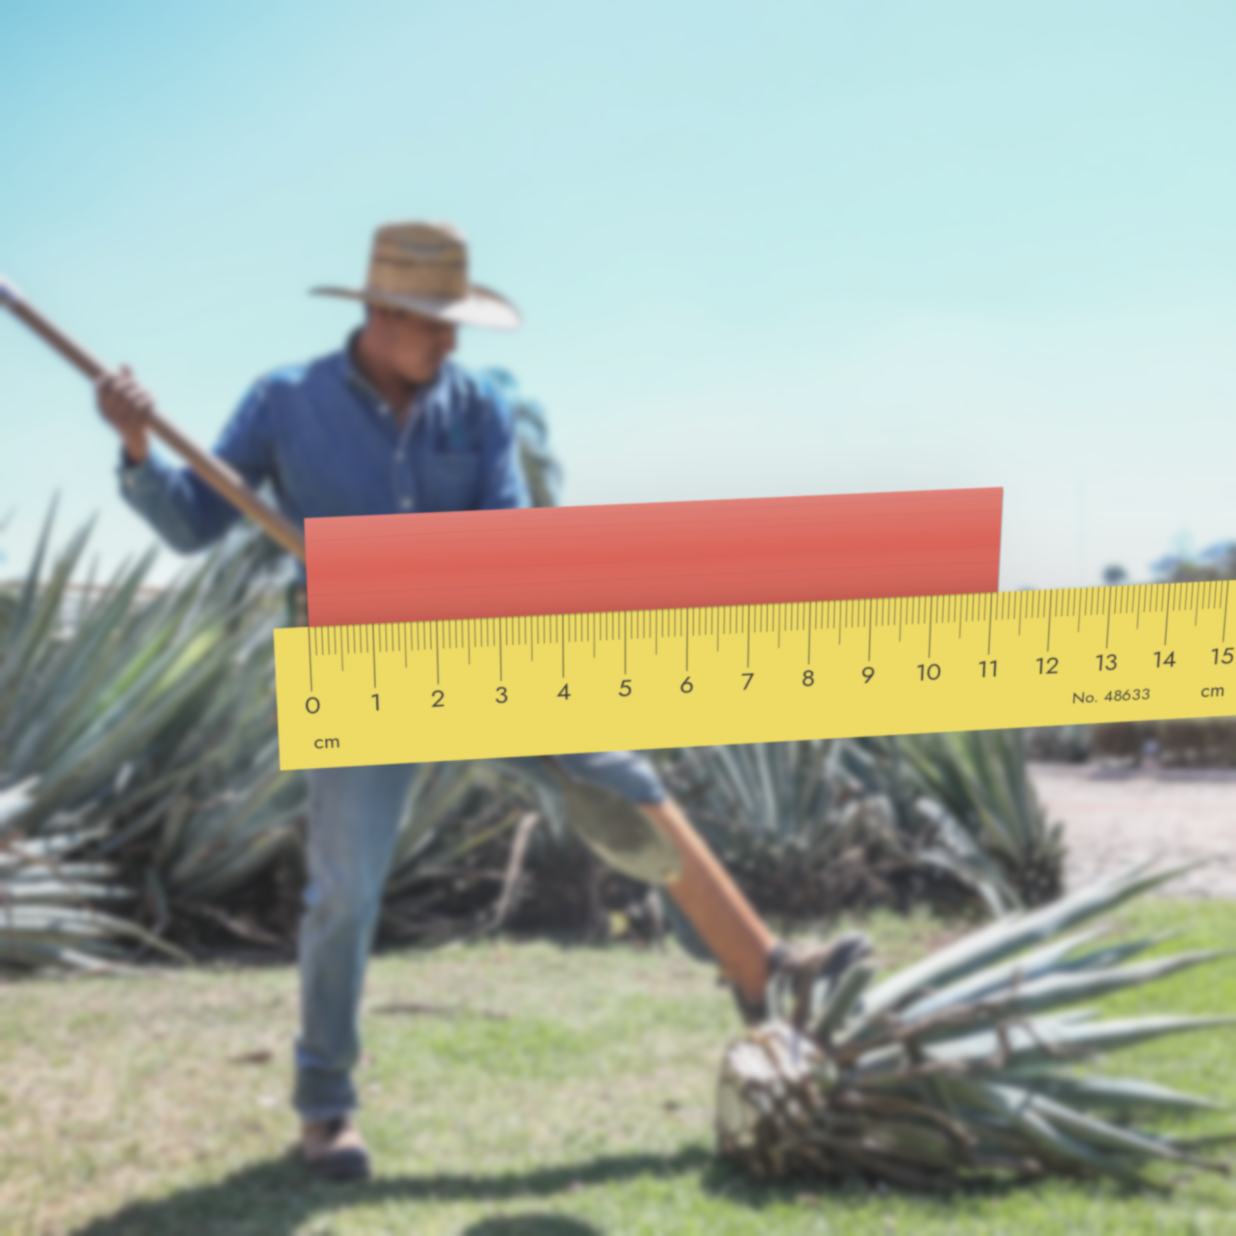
11.1 cm
